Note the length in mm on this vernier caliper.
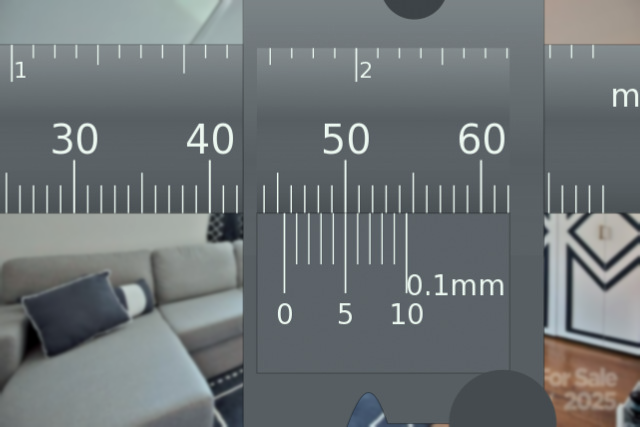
45.5 mm
